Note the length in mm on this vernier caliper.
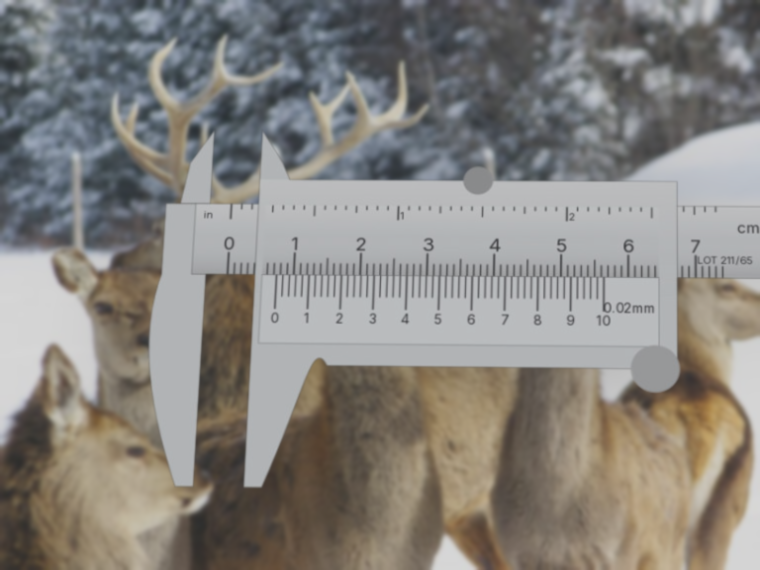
7.4 mm
